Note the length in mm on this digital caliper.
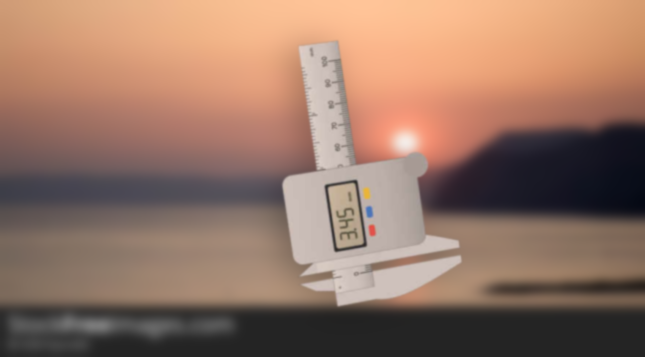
3.45 mm
